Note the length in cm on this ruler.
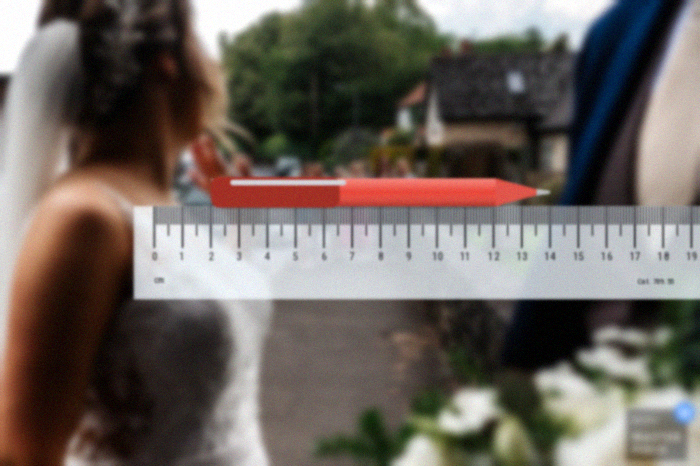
12 cm
